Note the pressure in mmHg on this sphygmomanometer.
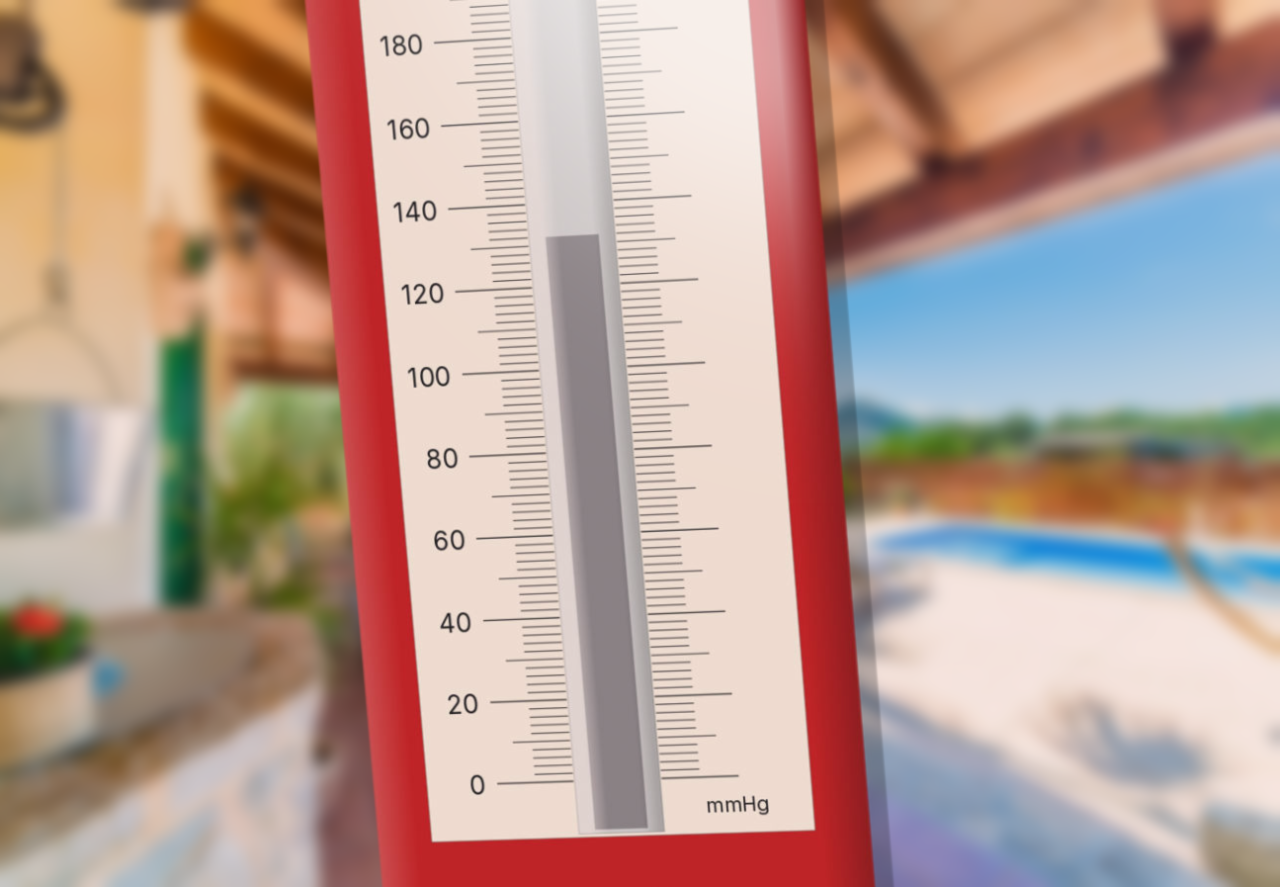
132 mmHg
